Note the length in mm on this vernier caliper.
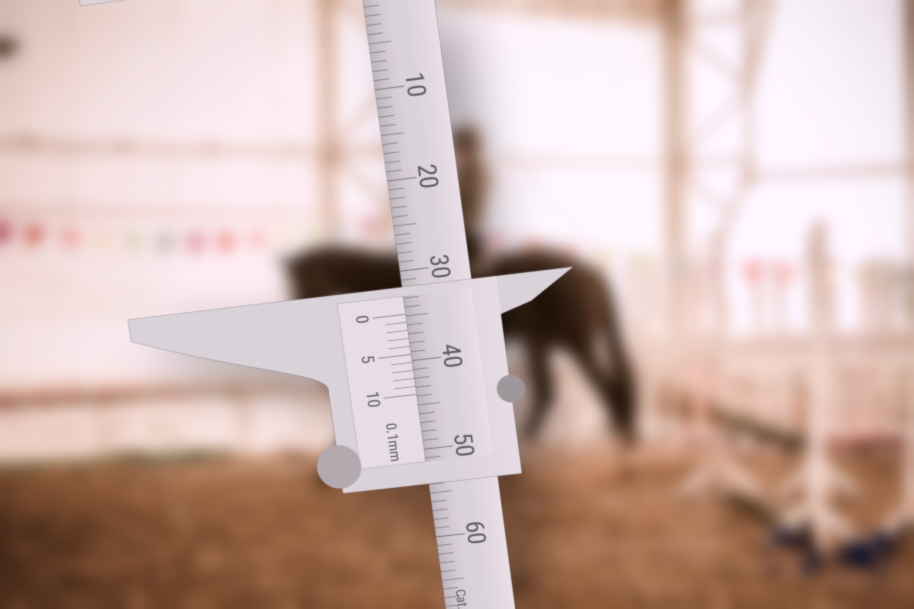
34.8 mm
